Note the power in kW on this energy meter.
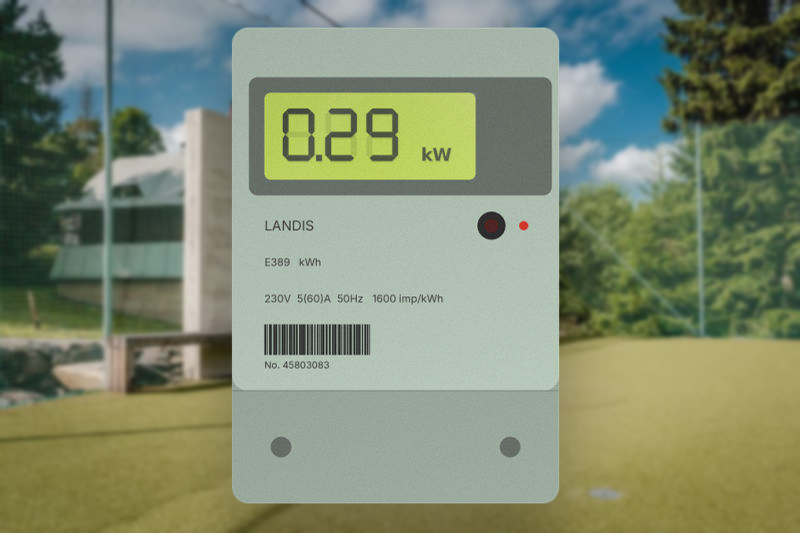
0.29 kW
